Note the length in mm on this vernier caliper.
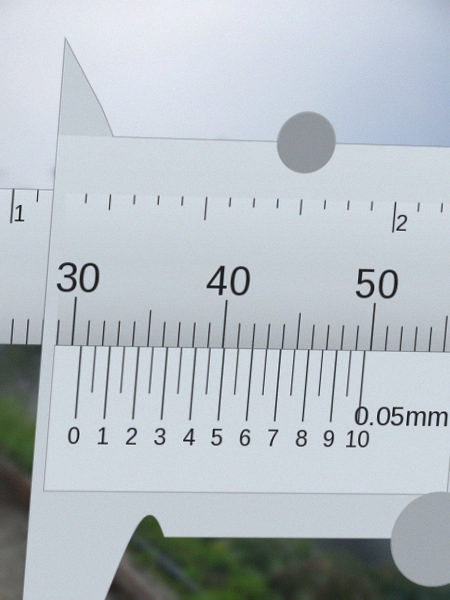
30.6 mm
